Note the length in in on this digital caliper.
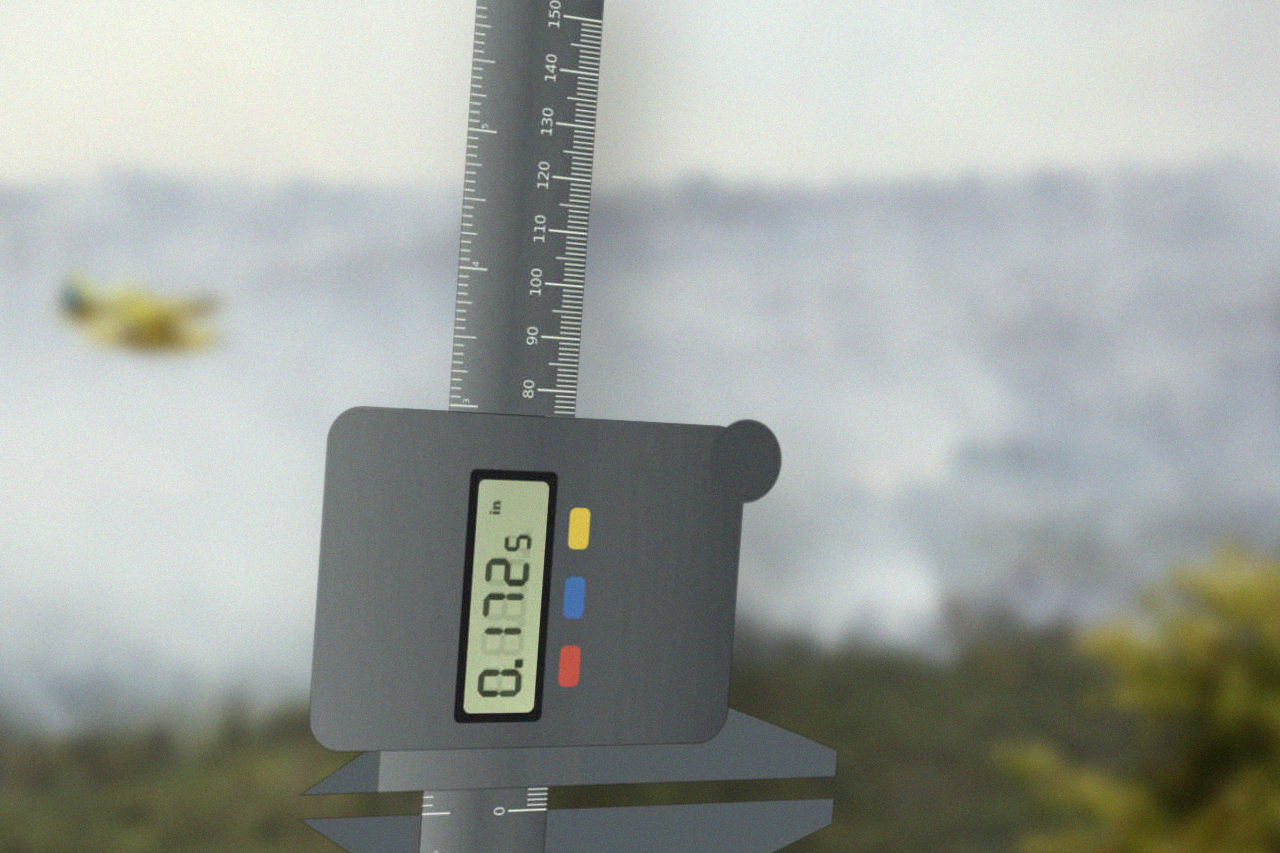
0.1725 in
